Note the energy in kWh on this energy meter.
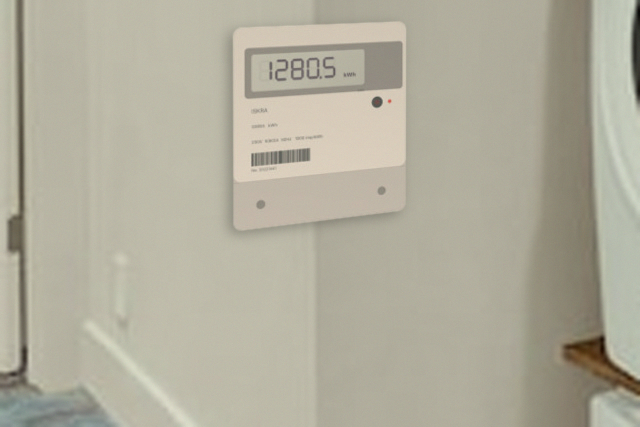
1280.5 kWh
